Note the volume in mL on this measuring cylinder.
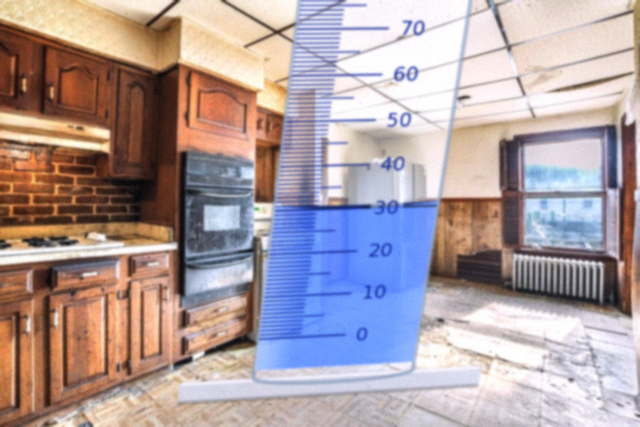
30 mL
